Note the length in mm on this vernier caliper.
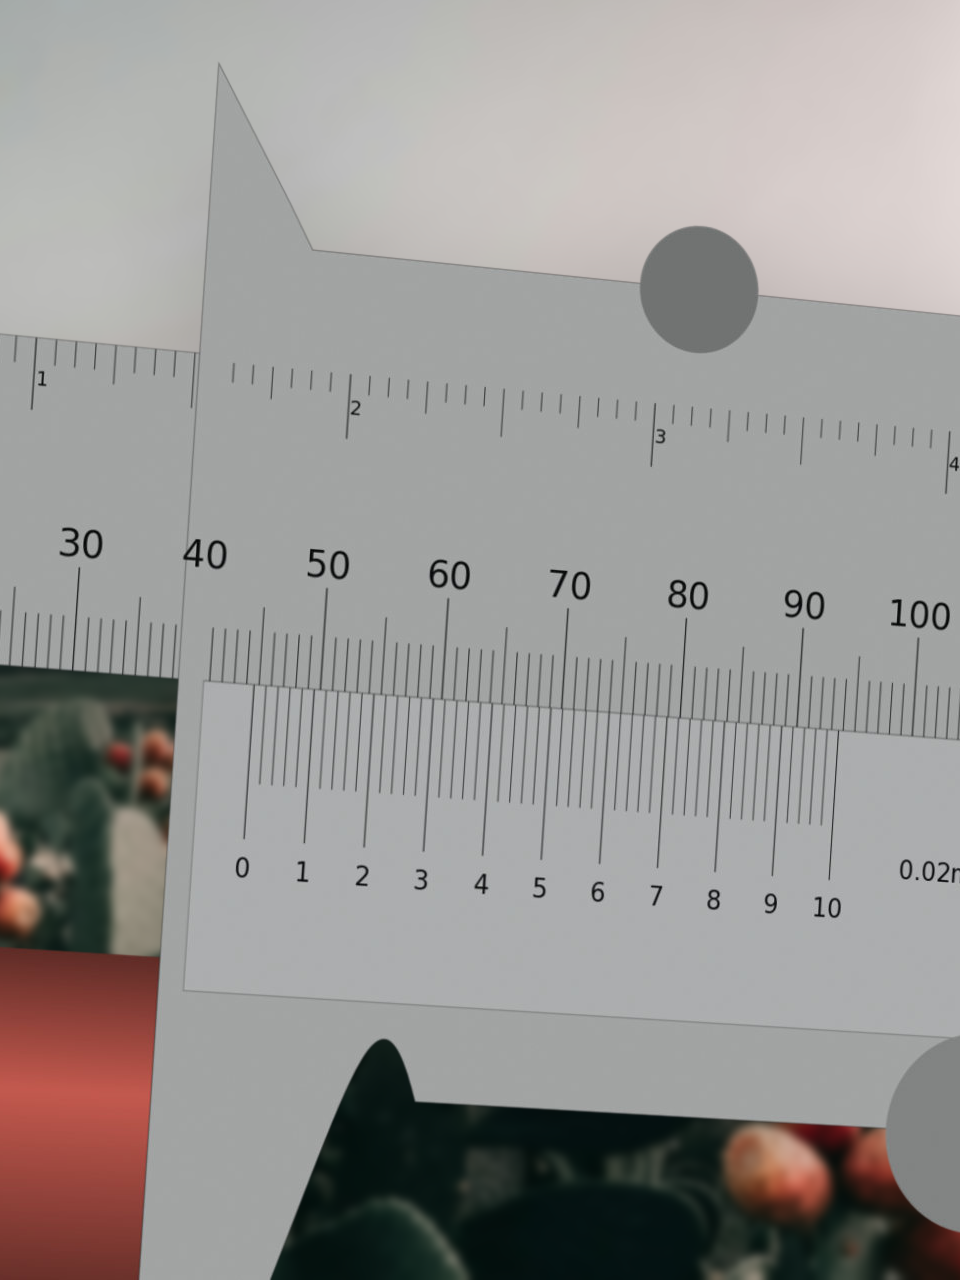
44.6 mm
